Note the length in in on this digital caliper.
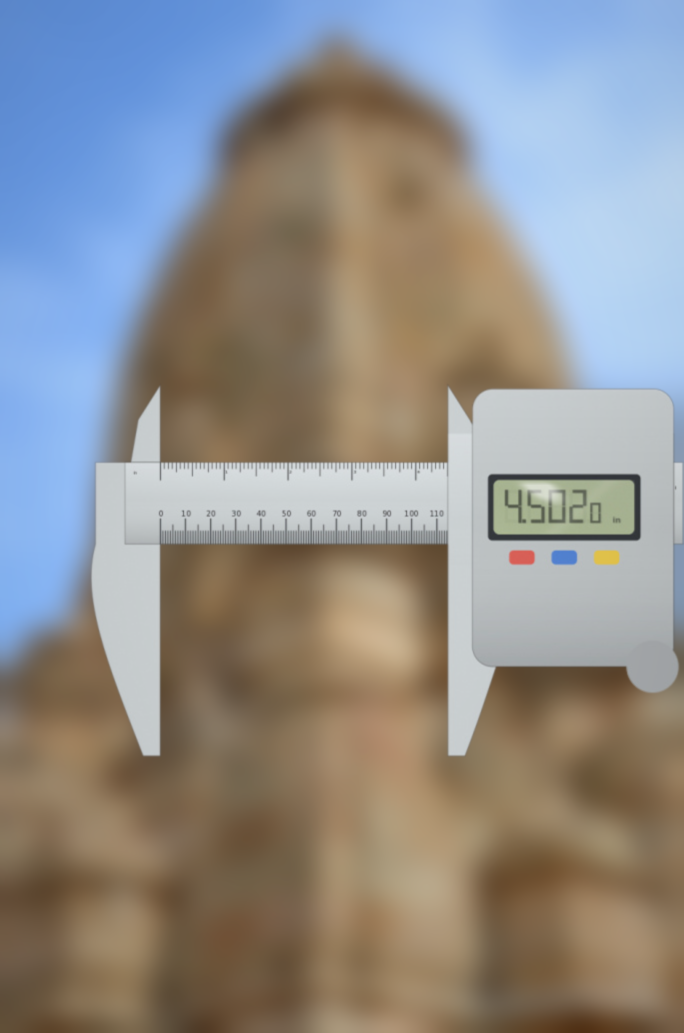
4.5020 in
